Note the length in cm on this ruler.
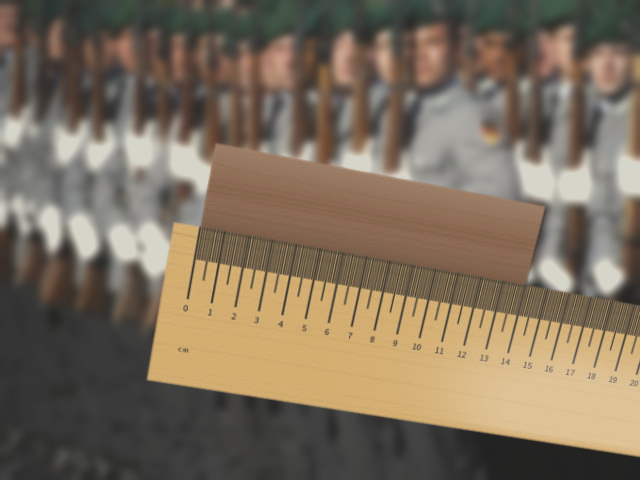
14 cm
